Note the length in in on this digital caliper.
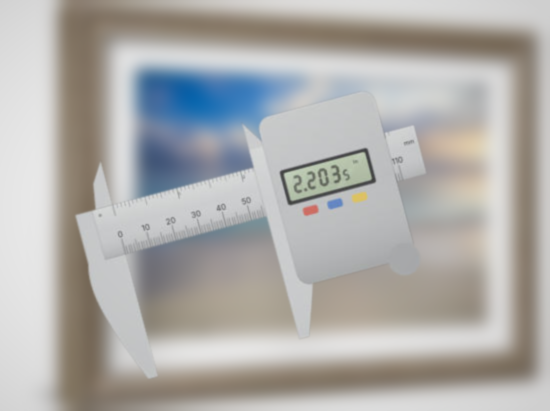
2.2035 in
